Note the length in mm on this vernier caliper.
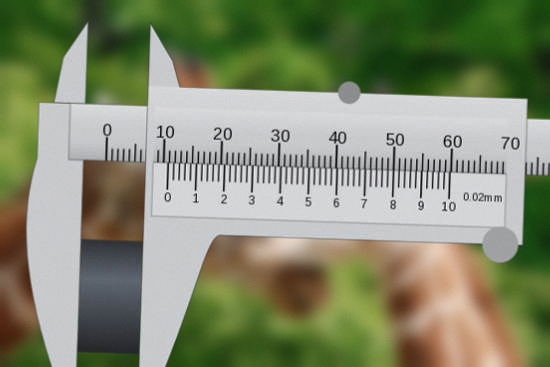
10.8 mm
